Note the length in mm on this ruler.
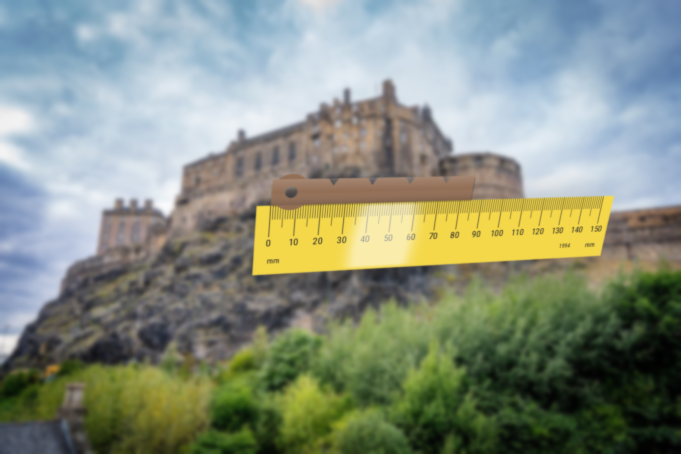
85 mm
